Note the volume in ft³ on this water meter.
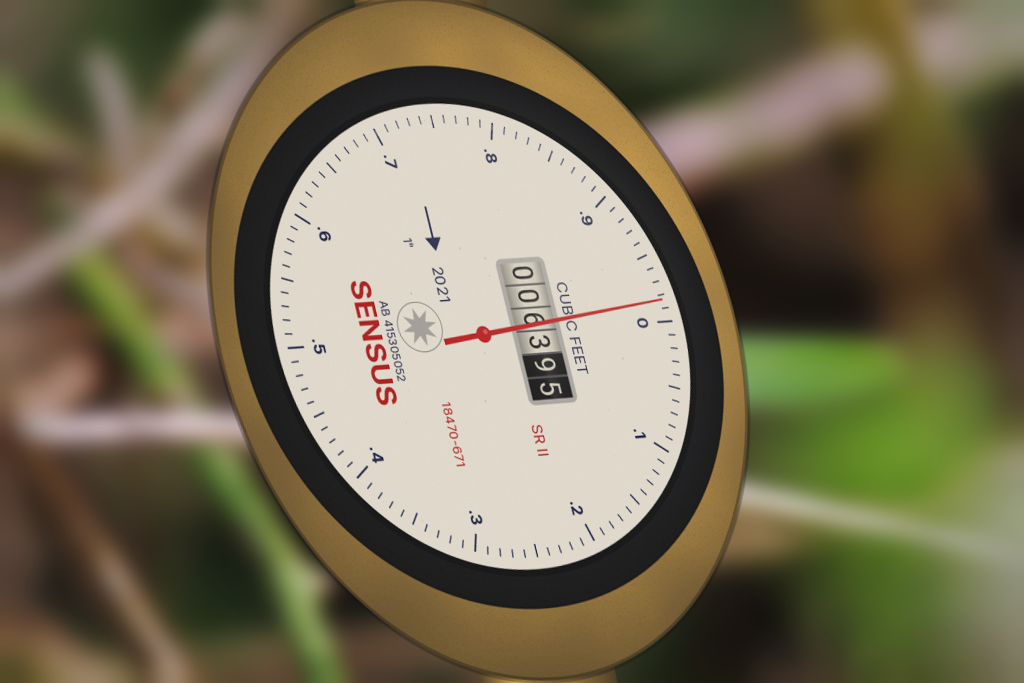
6394.98 ft³
